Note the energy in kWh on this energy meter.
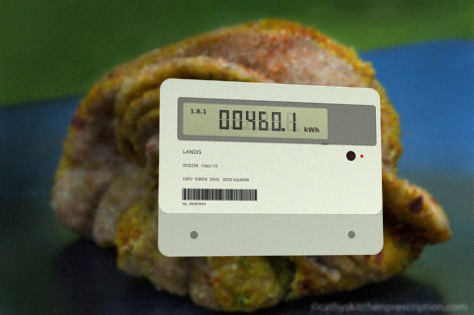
460.1 kWh
